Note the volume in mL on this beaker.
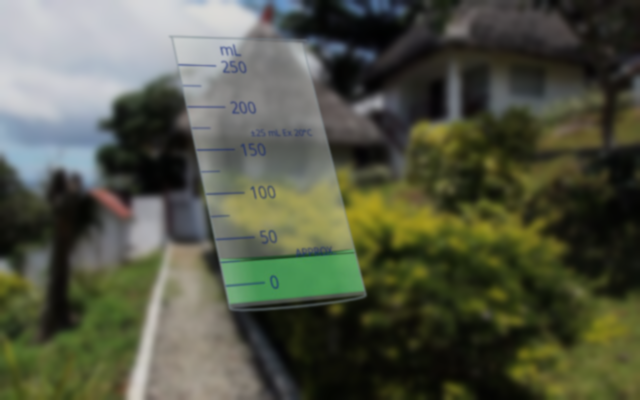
25 mL
